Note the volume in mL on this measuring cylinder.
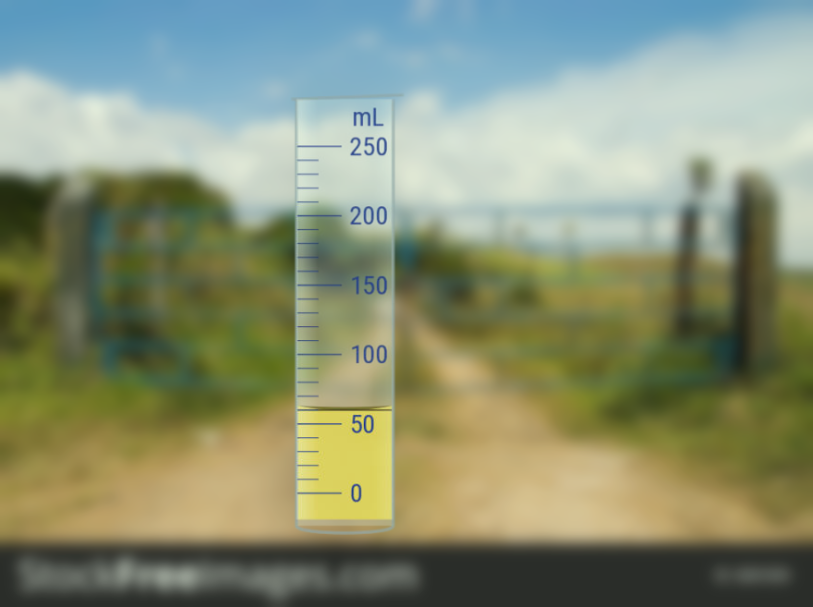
60 mL
